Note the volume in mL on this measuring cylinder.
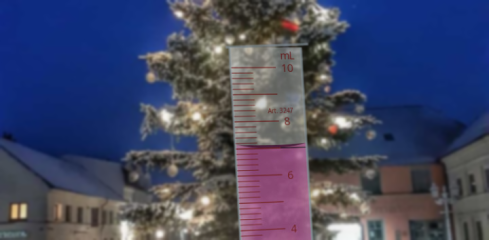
7 mL
